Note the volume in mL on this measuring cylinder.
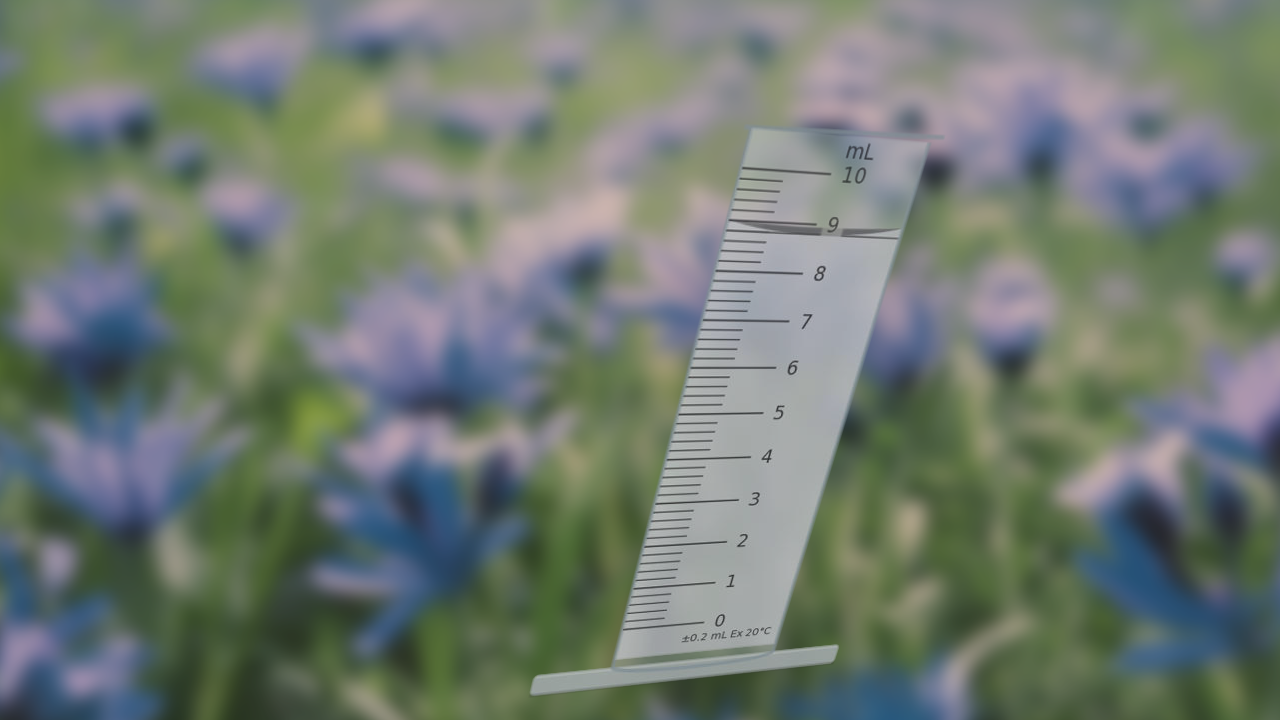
8.8 mL
